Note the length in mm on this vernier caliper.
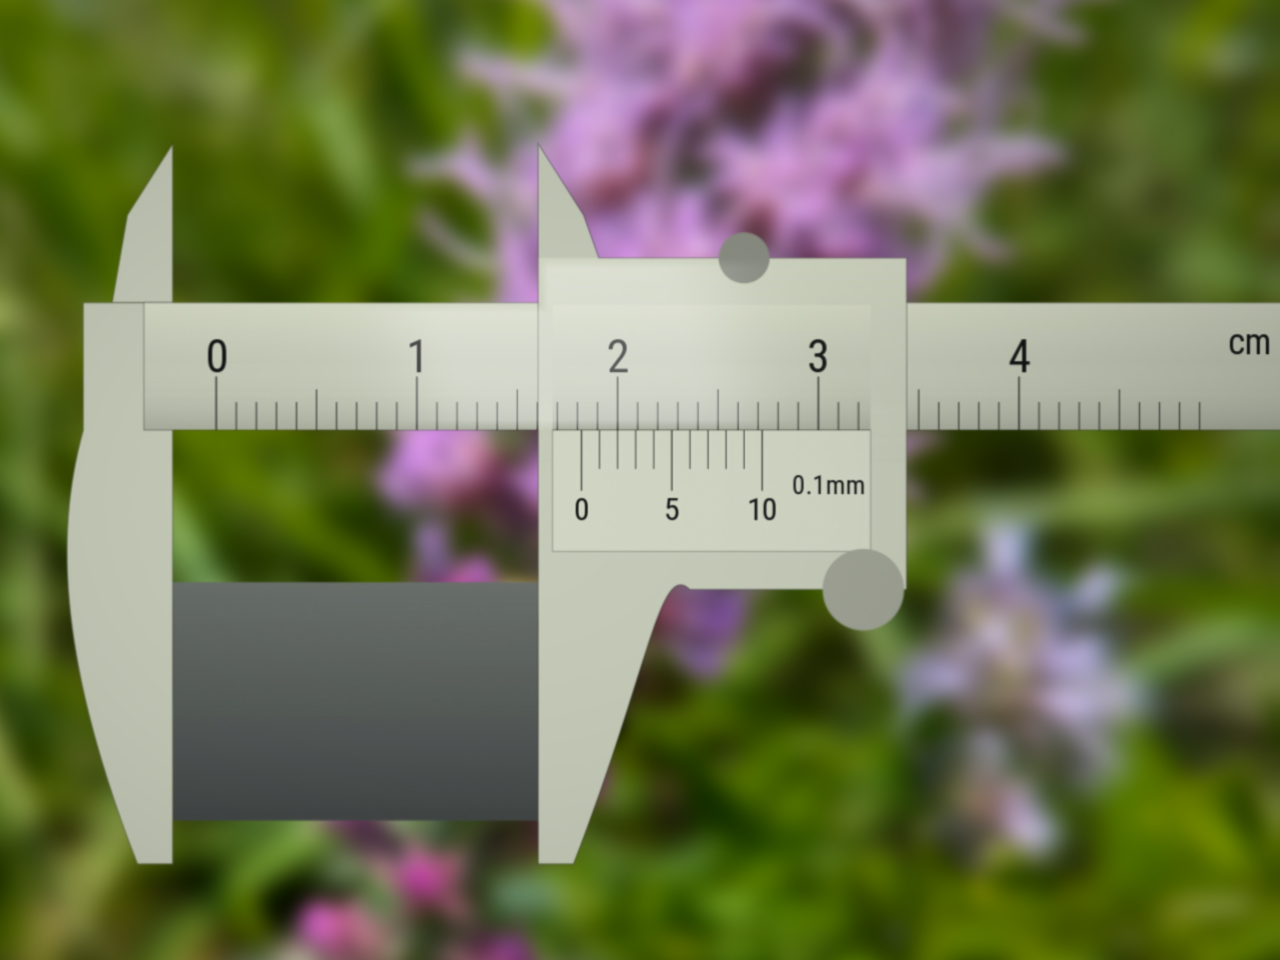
18.2 mm
